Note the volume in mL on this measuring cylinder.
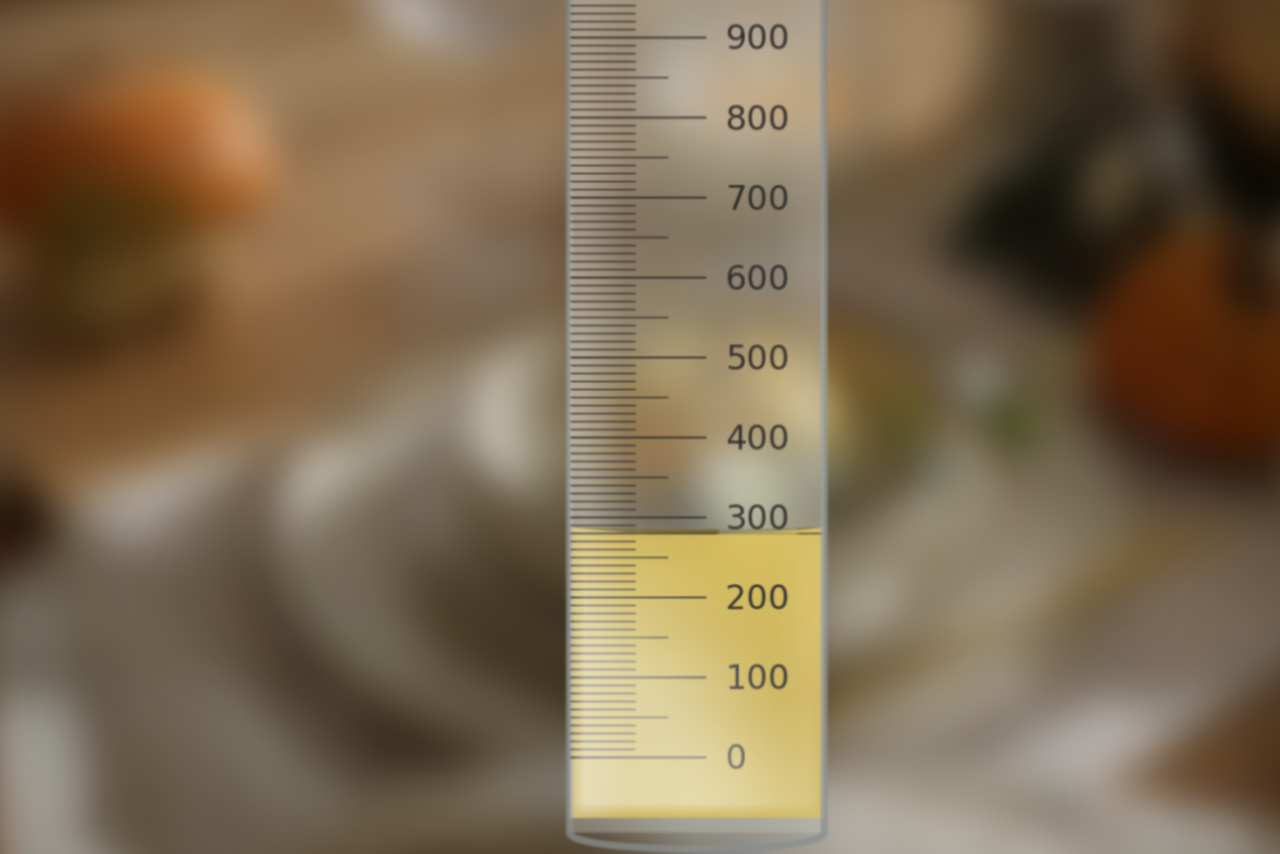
280 mL
